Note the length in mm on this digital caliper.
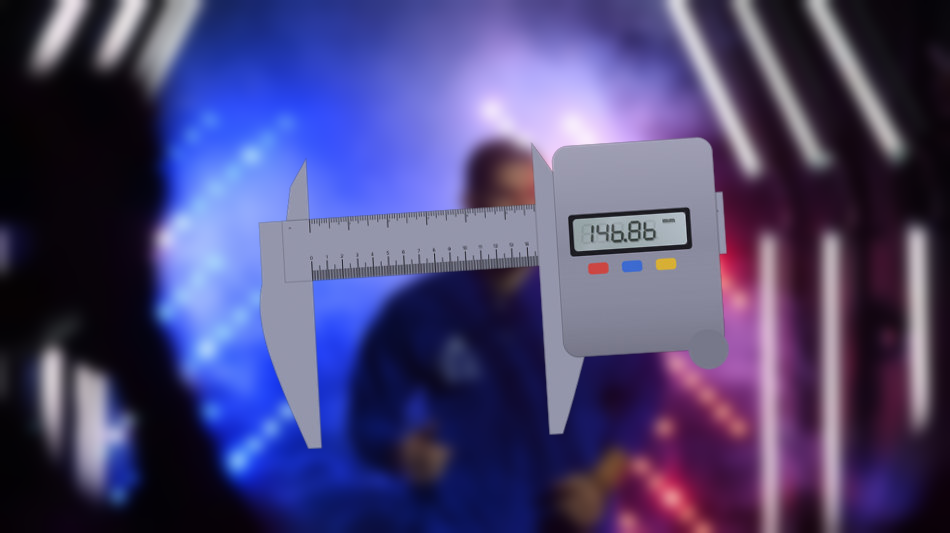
146.86 mm
